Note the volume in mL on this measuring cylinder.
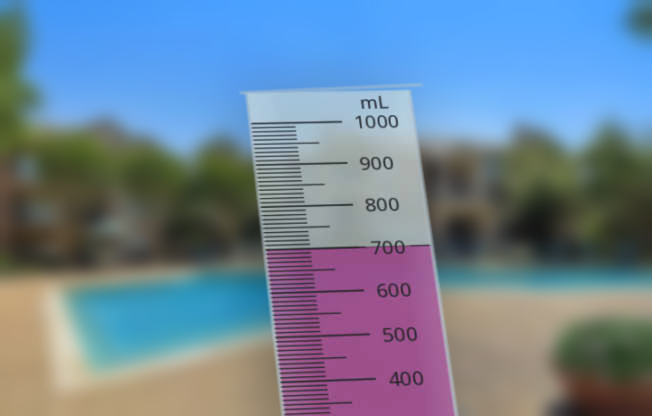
700 mL
